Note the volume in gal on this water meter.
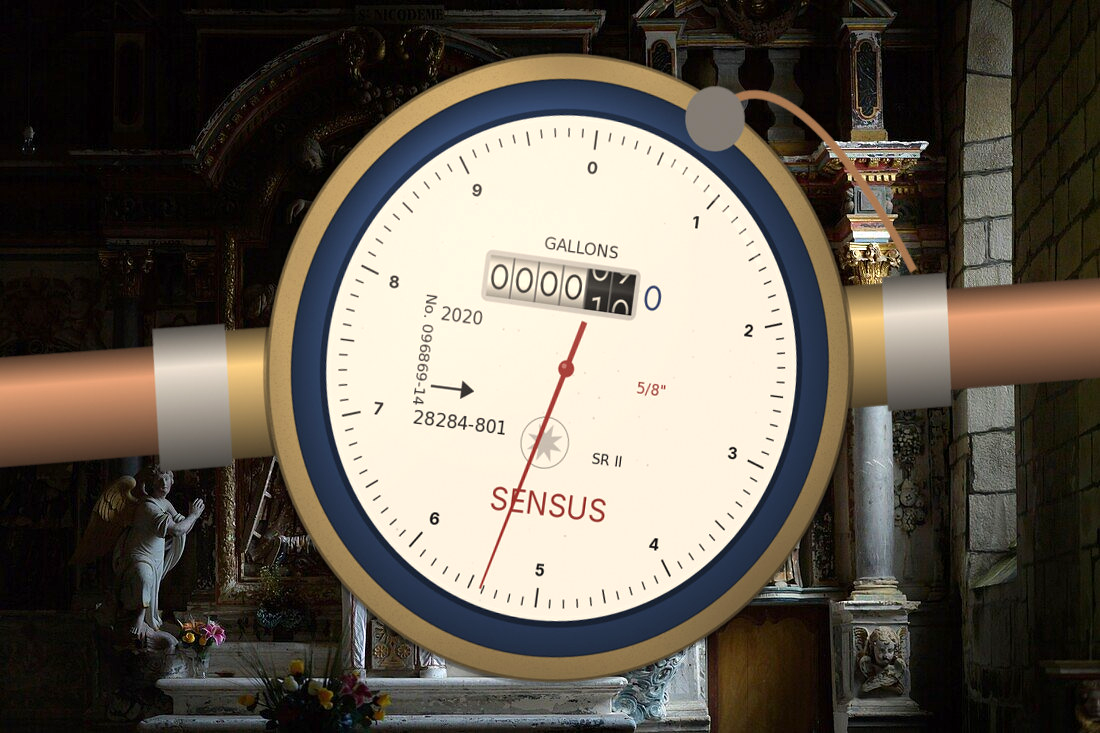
95.4 gal
